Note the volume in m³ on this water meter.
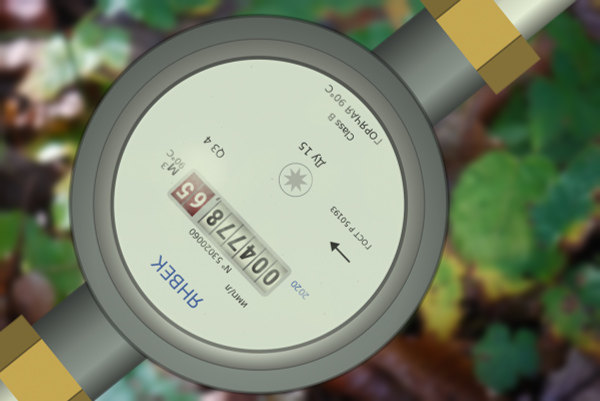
4778.65 m³
